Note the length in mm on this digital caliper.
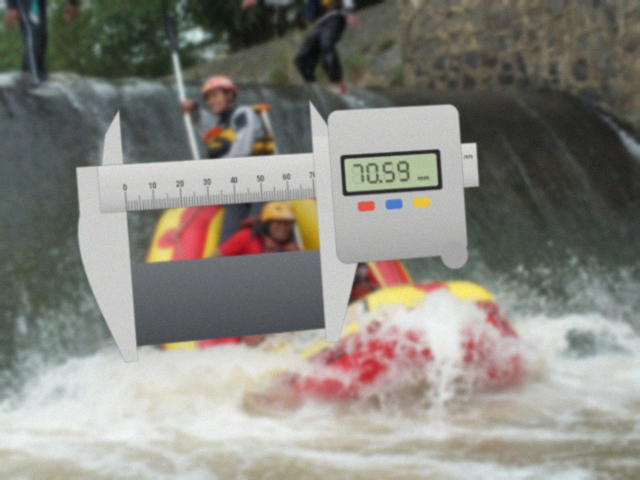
70.59 mm
